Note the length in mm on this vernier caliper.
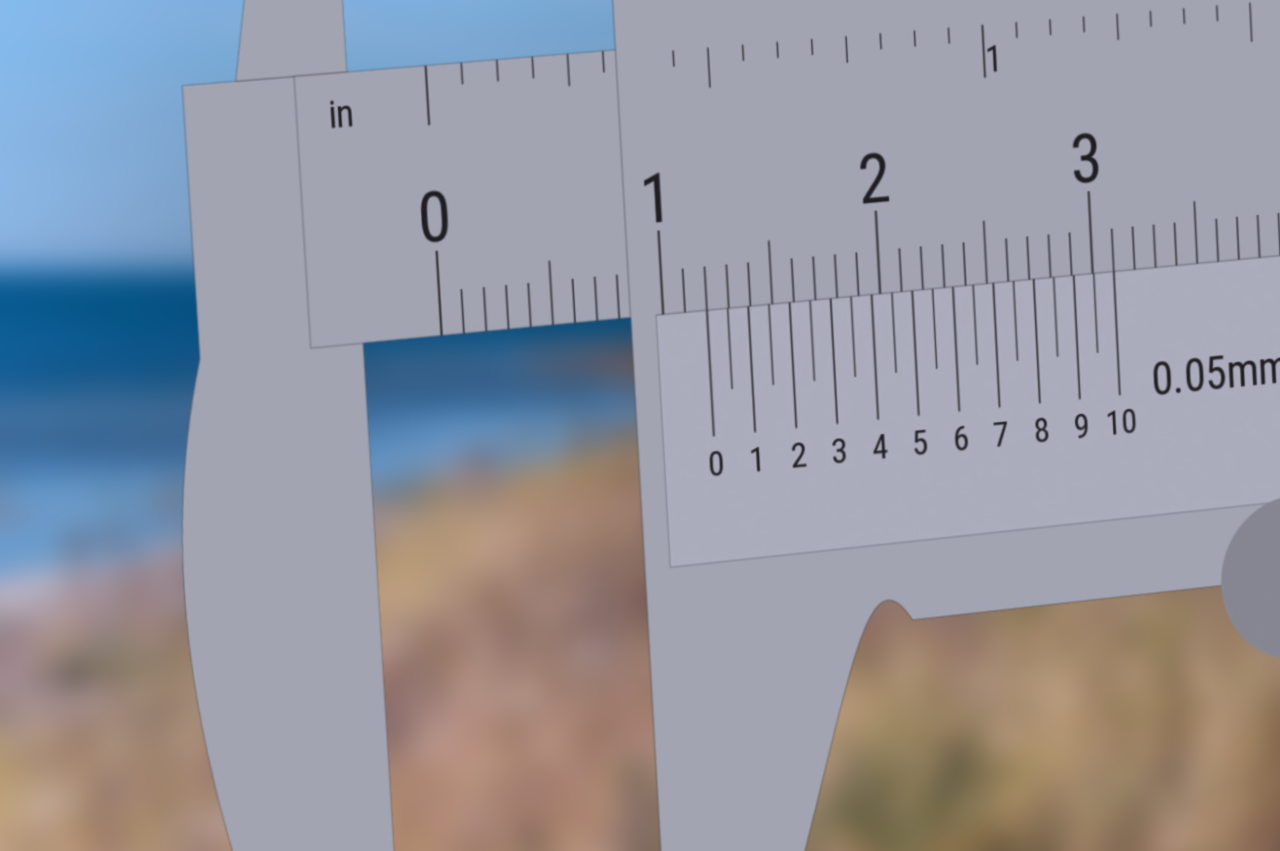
12.0 mm
